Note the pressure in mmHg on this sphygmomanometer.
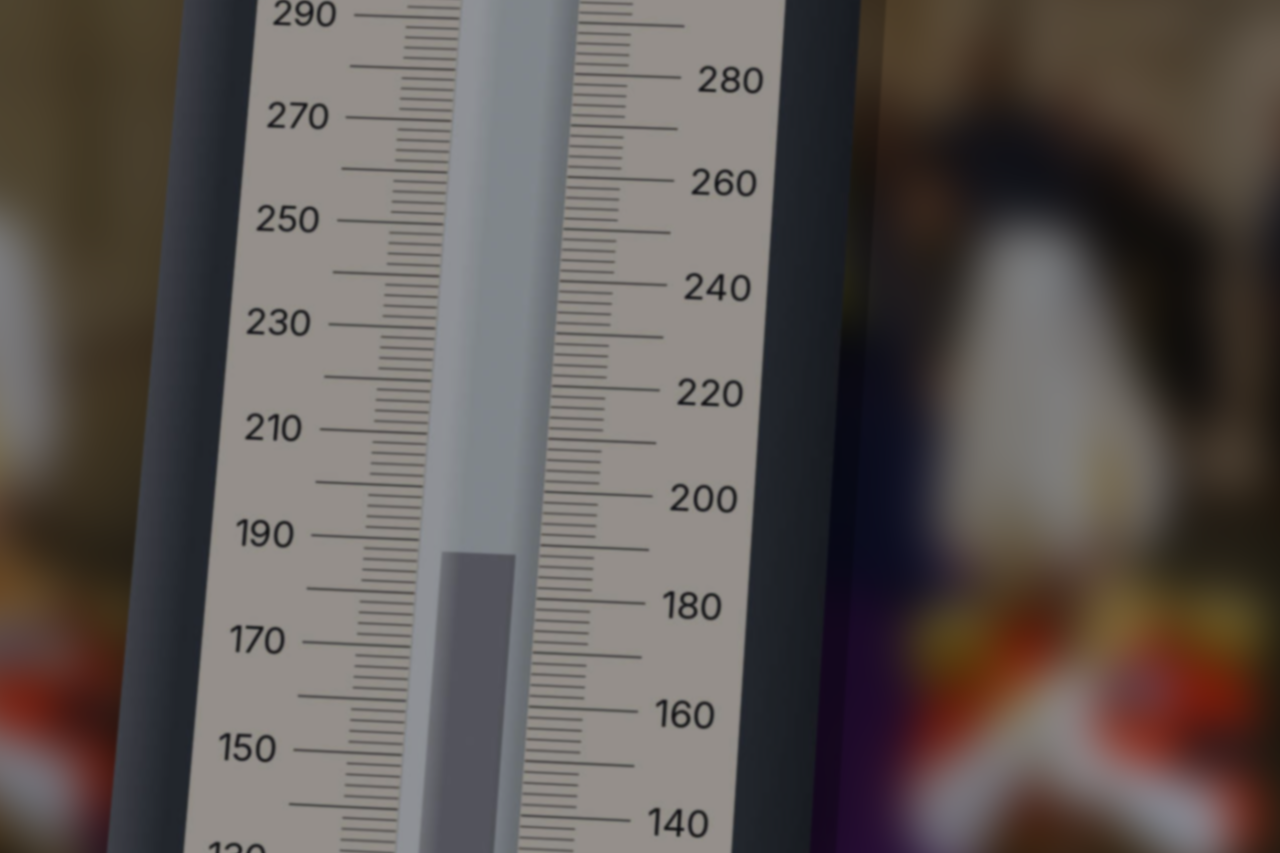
188 mmHg
